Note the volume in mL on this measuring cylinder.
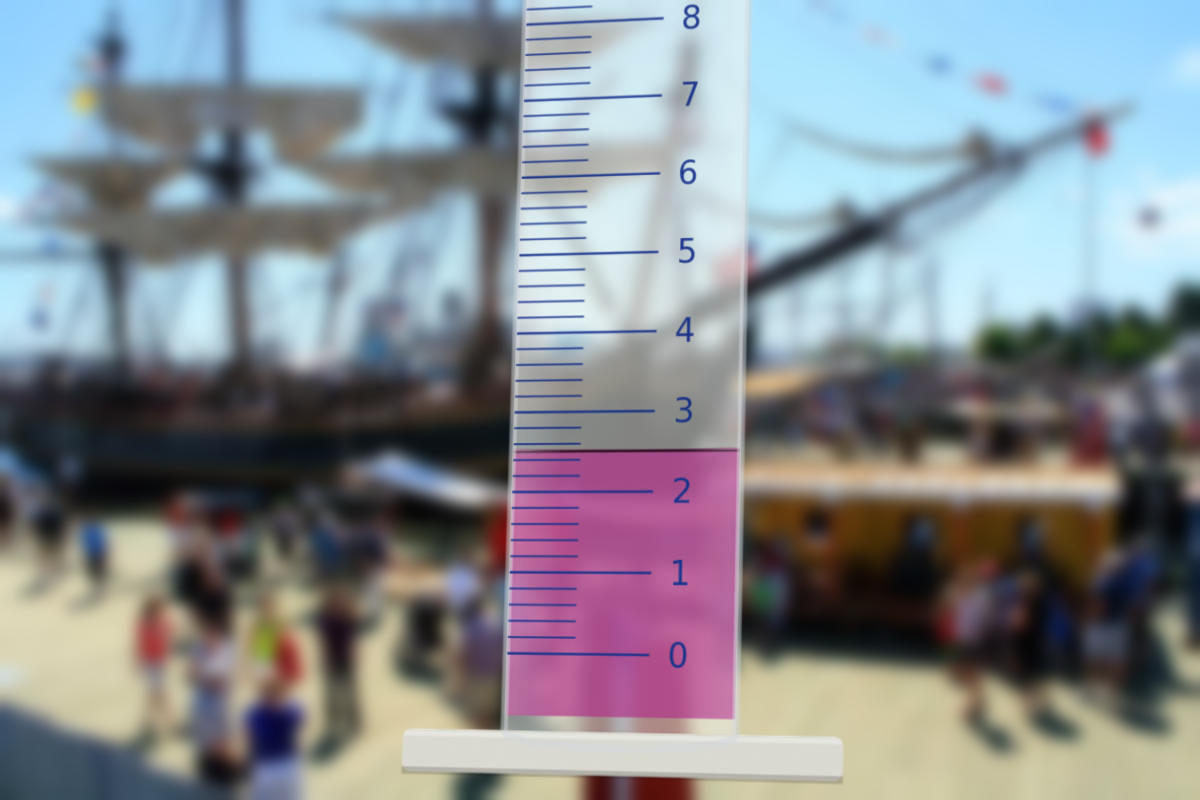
2.5 mL
